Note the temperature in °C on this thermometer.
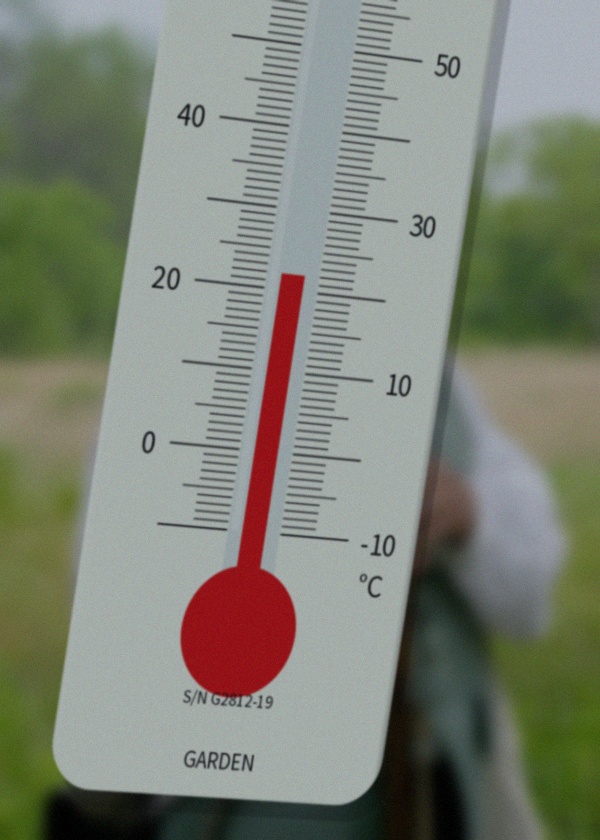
22 °C
